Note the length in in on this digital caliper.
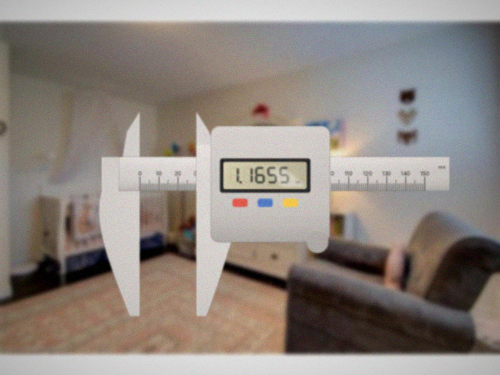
1.1655 in
